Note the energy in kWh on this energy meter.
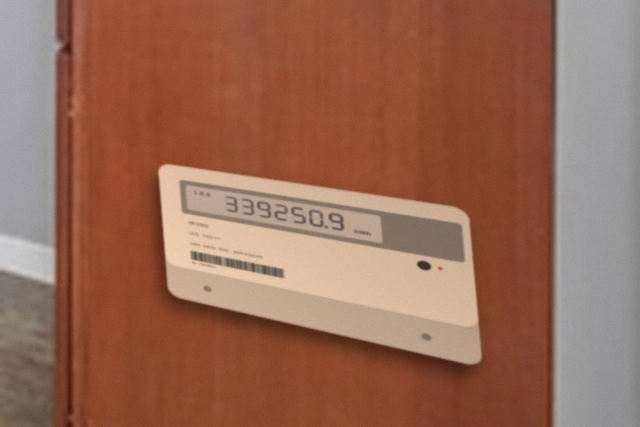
339250.9 kWh
